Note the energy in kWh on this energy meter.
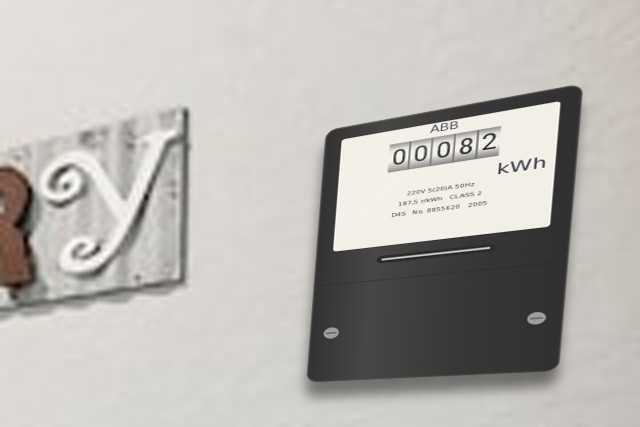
82 kWh
